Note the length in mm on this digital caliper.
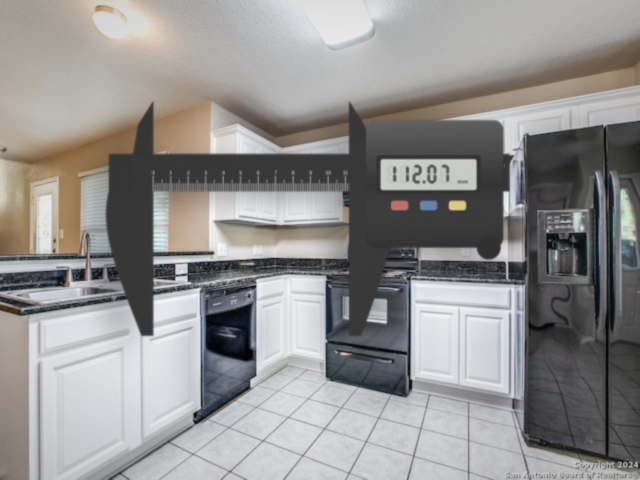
112.07 mm
